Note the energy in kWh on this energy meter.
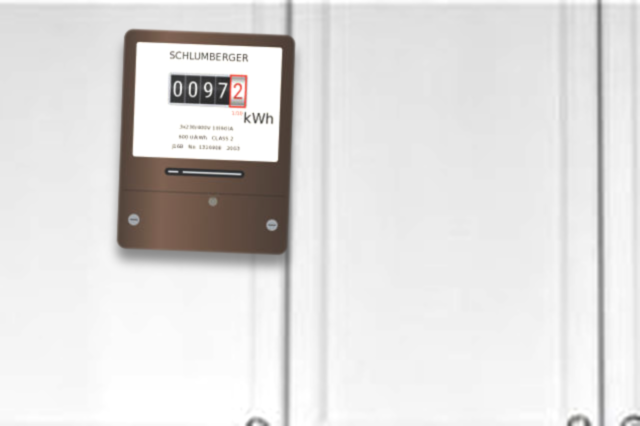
97.2 kWh
